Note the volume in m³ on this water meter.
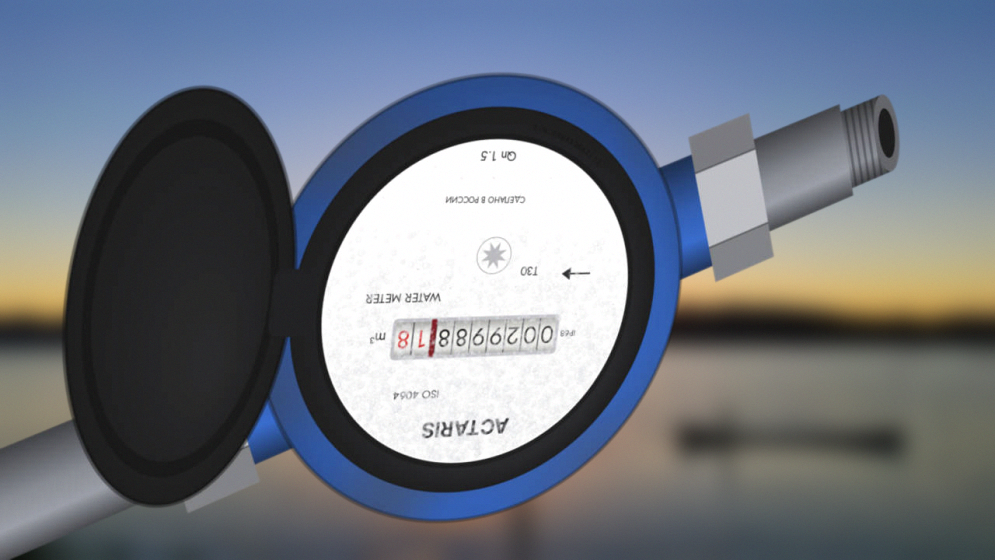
29988.18 m³
